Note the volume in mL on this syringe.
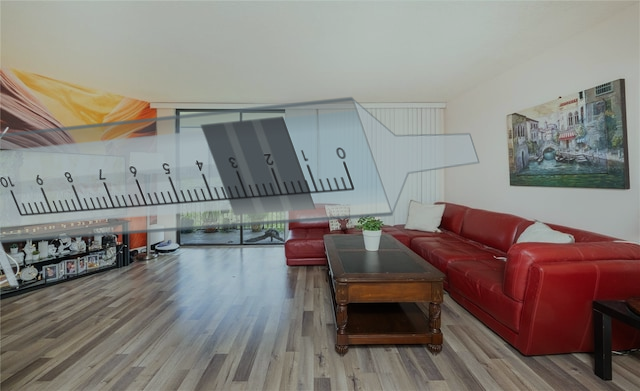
1.2 mL
